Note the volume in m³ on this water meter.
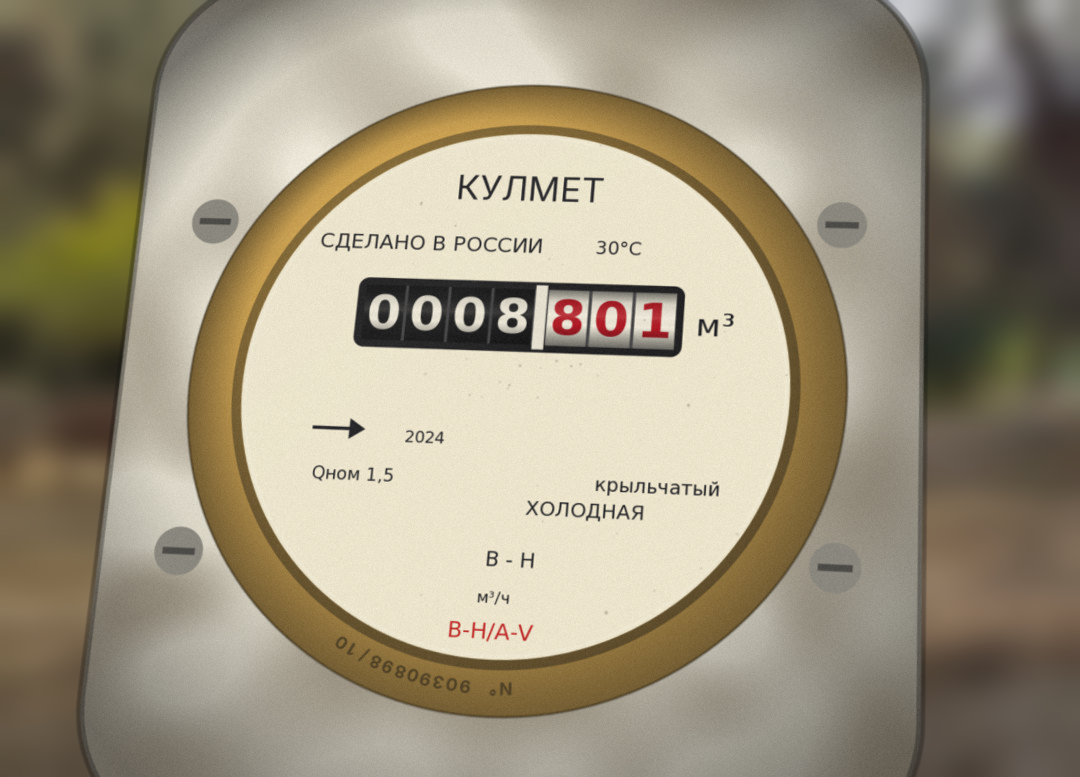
8.801 m³
